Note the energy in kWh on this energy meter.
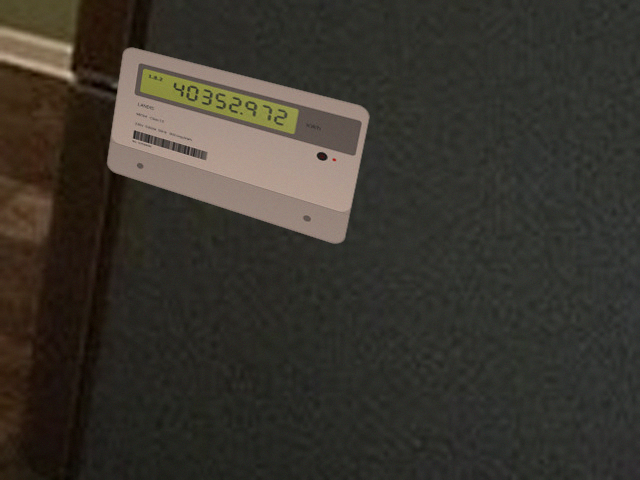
40352.972 kWh
